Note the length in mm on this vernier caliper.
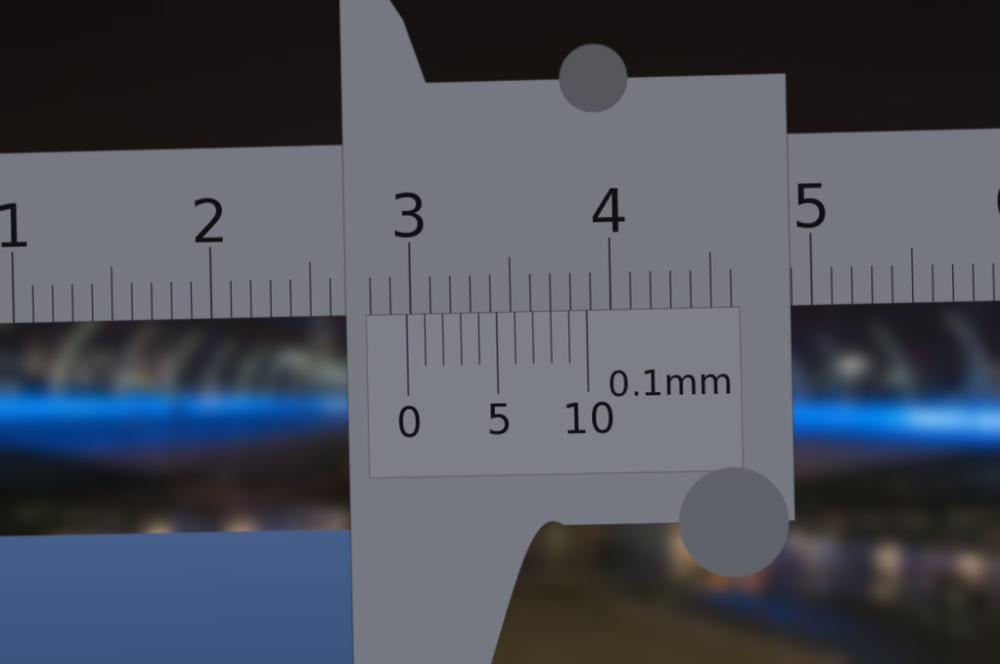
29.8 mm
